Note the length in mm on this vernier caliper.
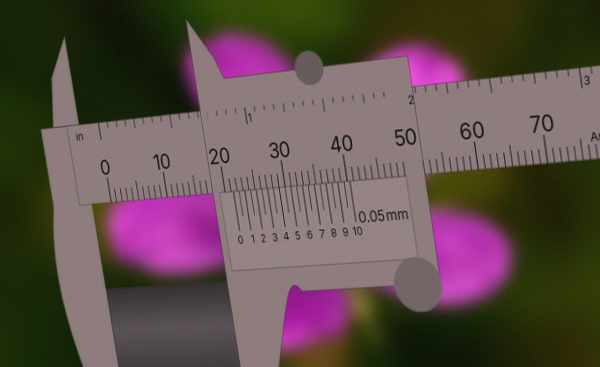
21.4 mm
